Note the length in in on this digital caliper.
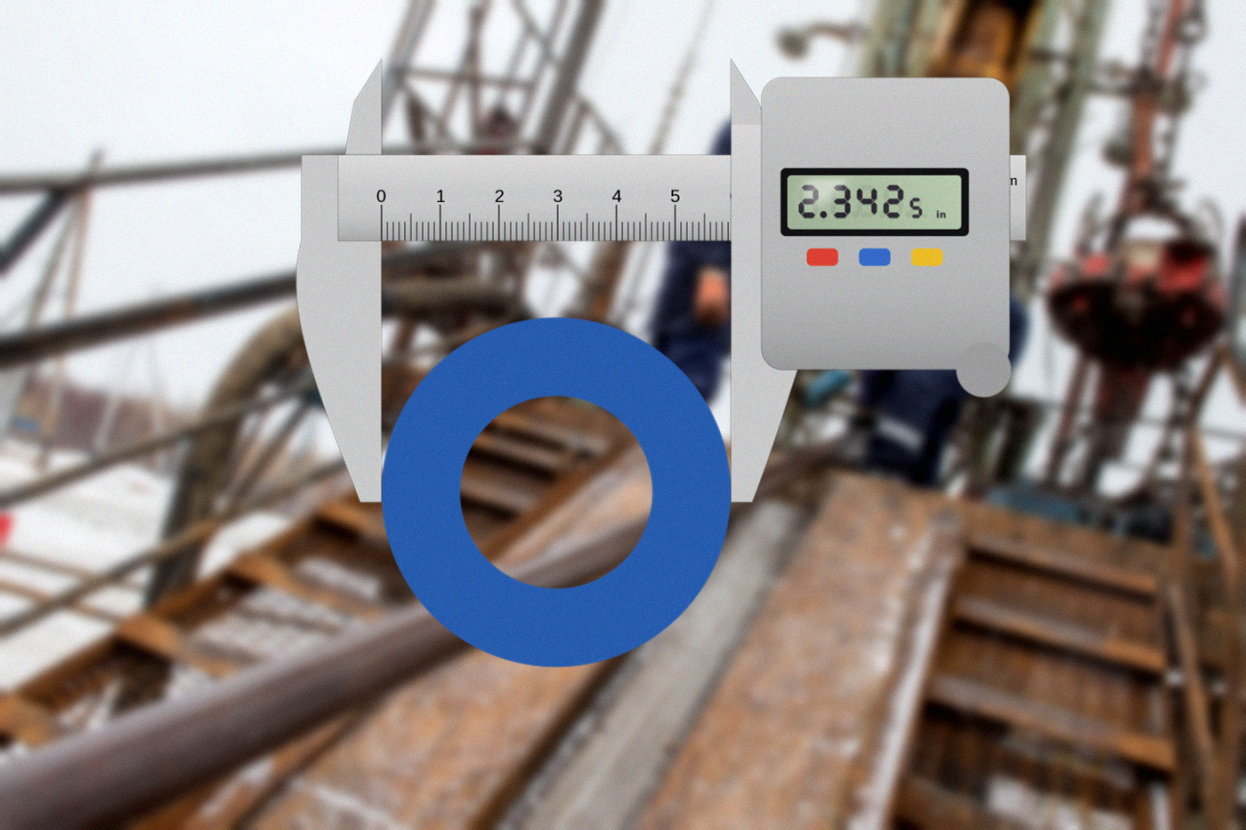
2.3425 in
